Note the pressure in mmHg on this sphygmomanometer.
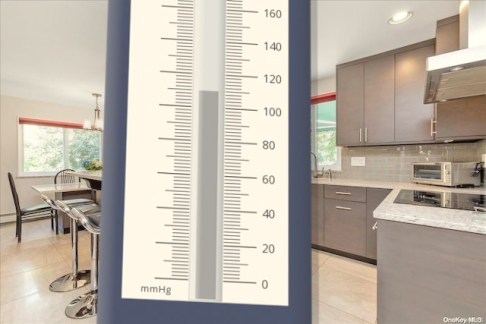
110 mmHg
